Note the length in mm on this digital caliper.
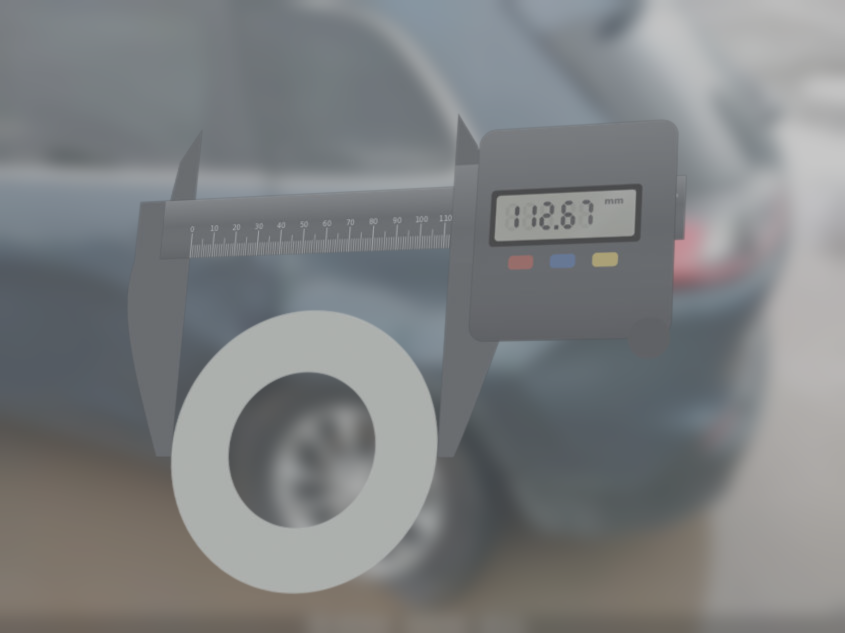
112.67 mm
